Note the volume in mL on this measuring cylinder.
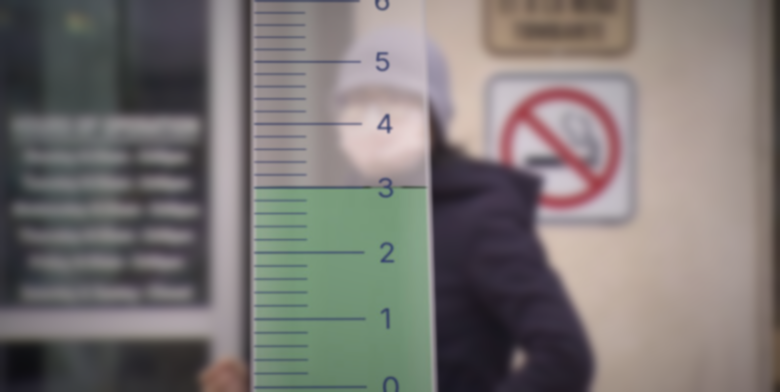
3 mL
